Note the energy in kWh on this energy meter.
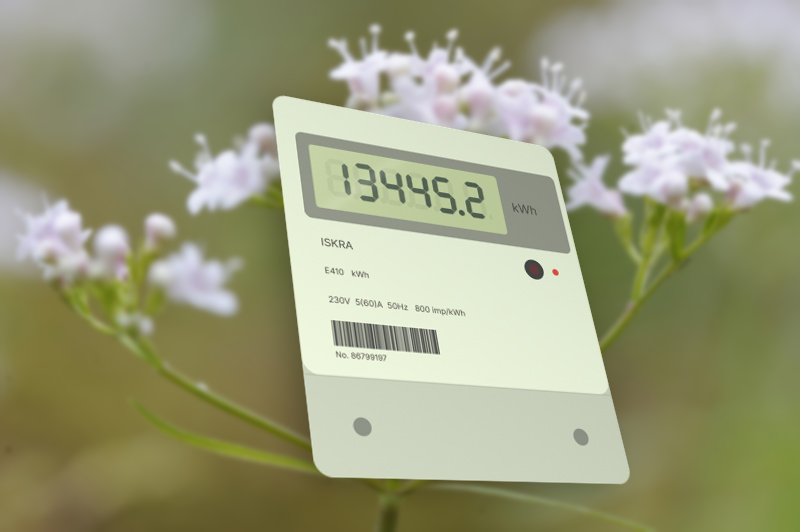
13445.2 kWh
